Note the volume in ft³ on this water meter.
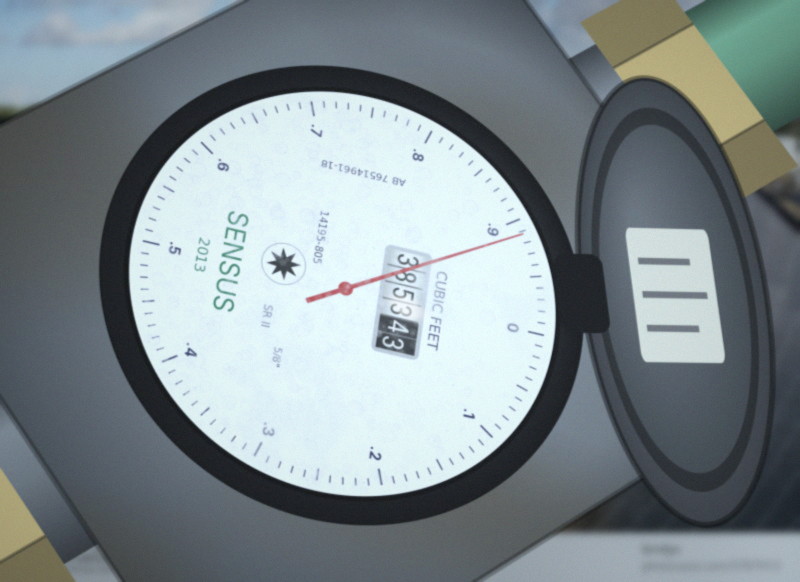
385342.91 ft³
